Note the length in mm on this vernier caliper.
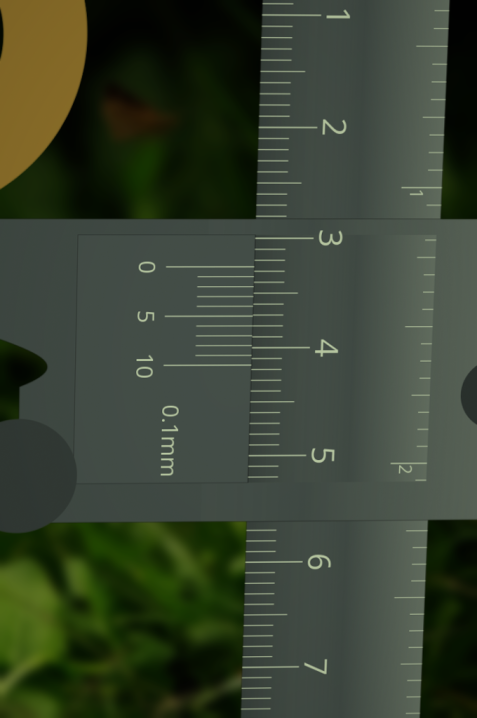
32.6 mm
